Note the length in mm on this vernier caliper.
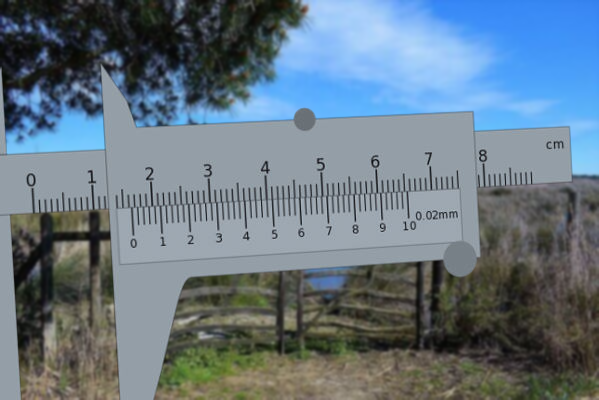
16.5 mm
